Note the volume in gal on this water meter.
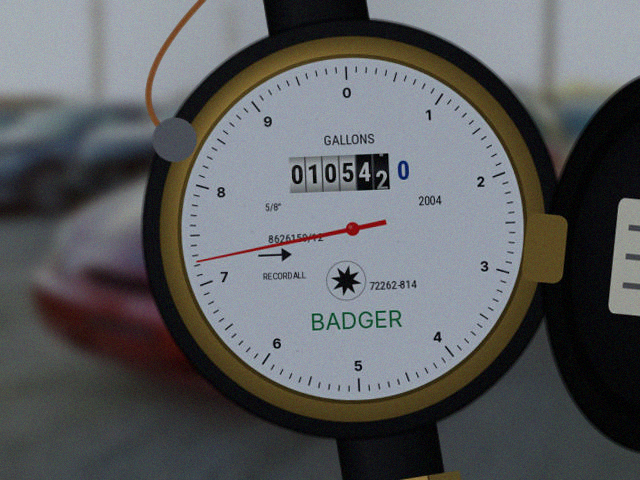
105417.2 gal
